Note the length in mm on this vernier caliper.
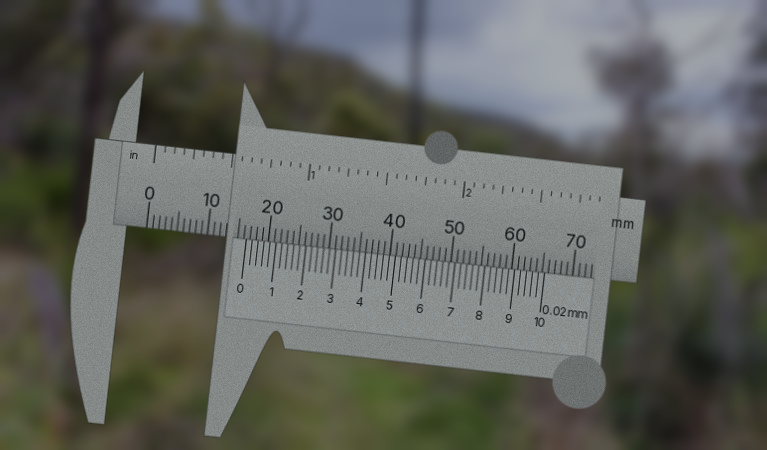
16.4 mm
